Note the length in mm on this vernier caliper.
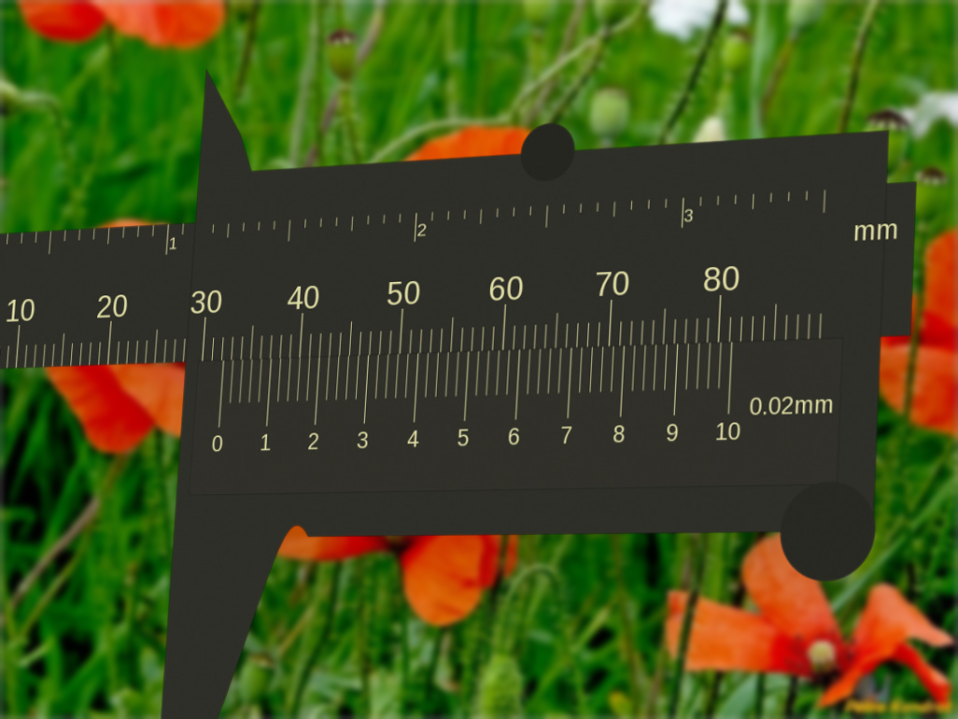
32.2 mm
